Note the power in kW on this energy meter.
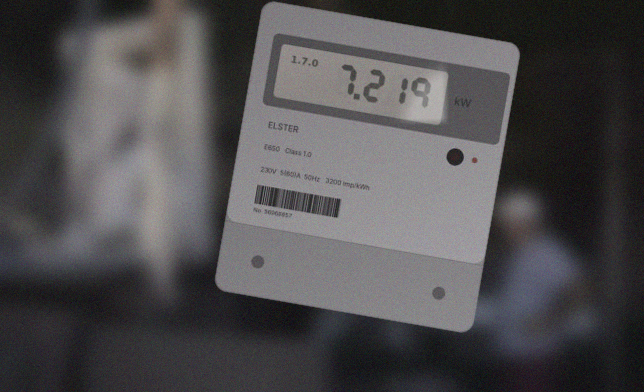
7.219 kW
